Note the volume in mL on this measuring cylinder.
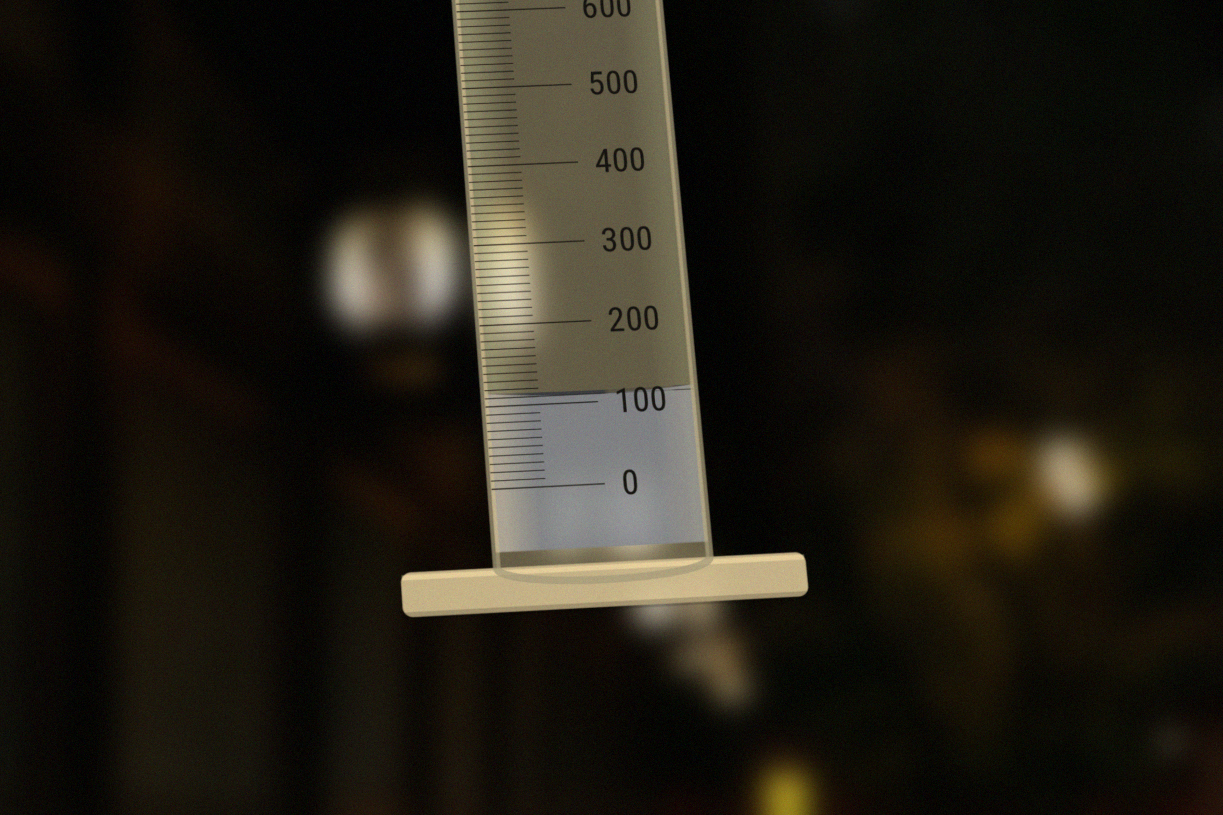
110 mL
